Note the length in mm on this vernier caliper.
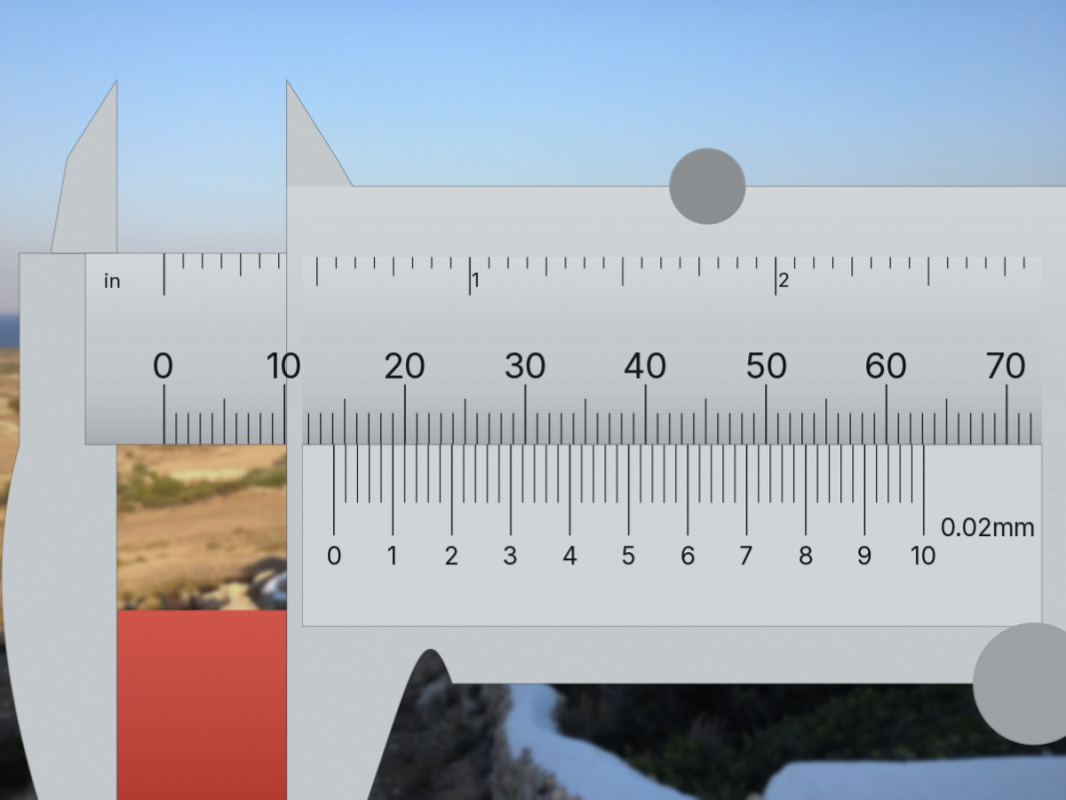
14.1 mm
